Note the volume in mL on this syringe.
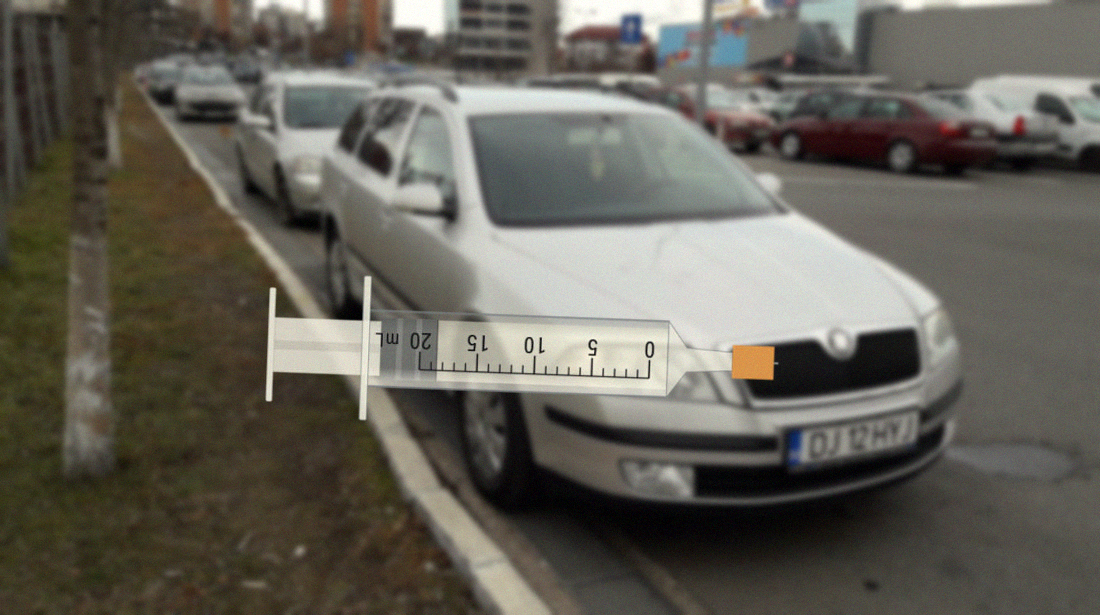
18.5 mL
